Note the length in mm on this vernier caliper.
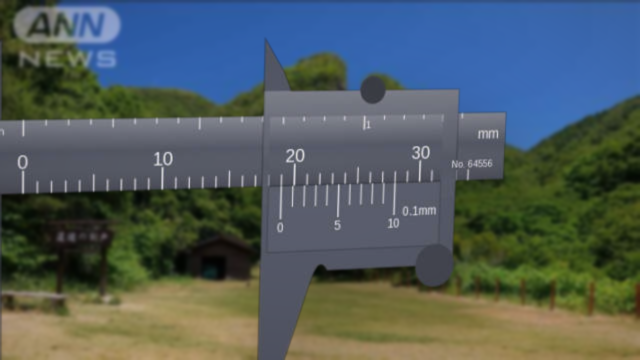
19.0 mm
